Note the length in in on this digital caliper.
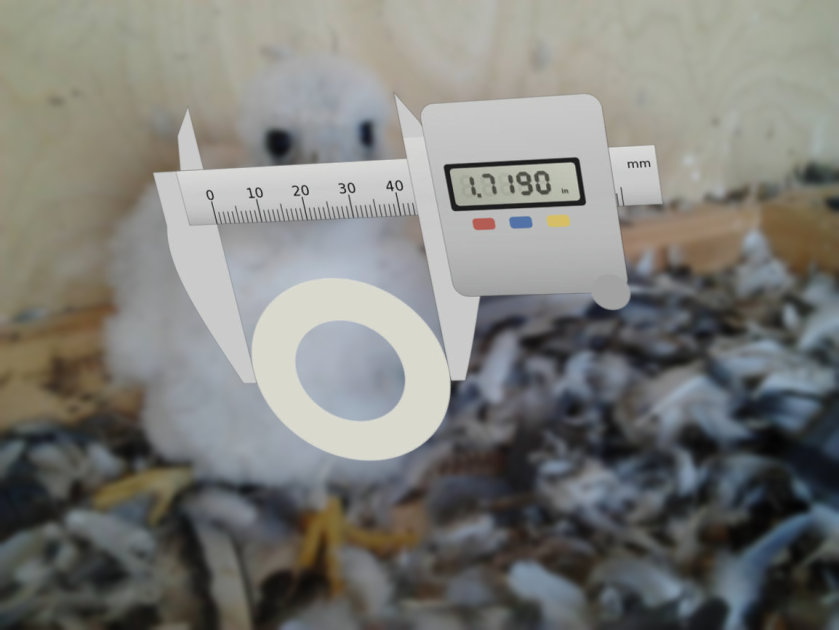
1.7190 in
